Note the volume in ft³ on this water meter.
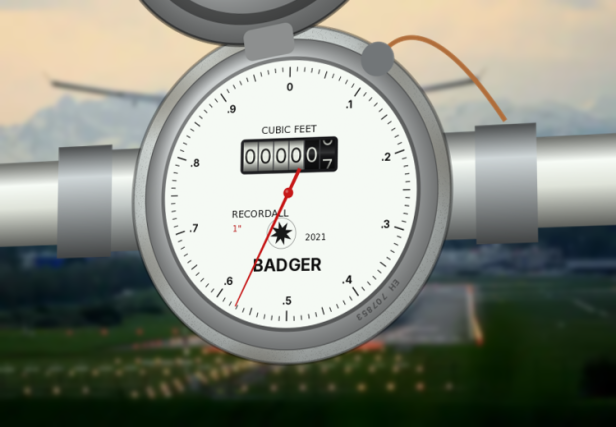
6.57 ft³
